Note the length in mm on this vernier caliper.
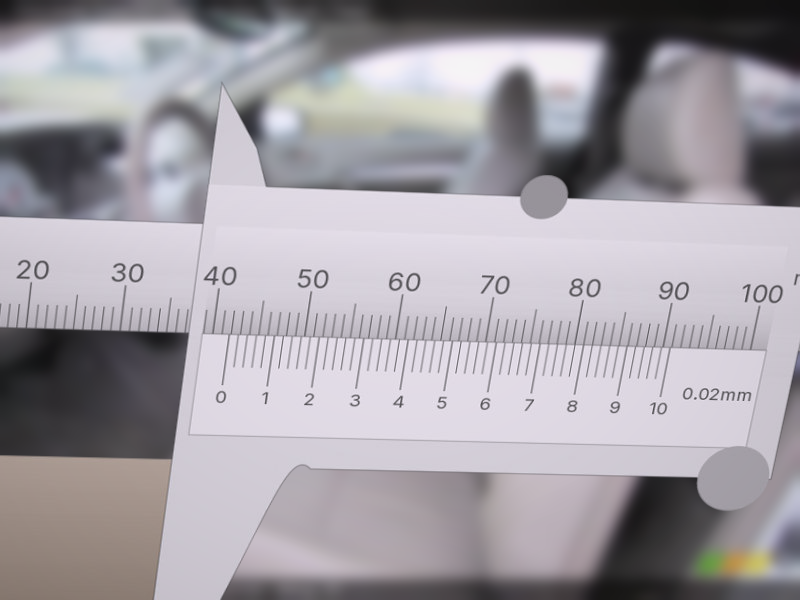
41.8 mm
